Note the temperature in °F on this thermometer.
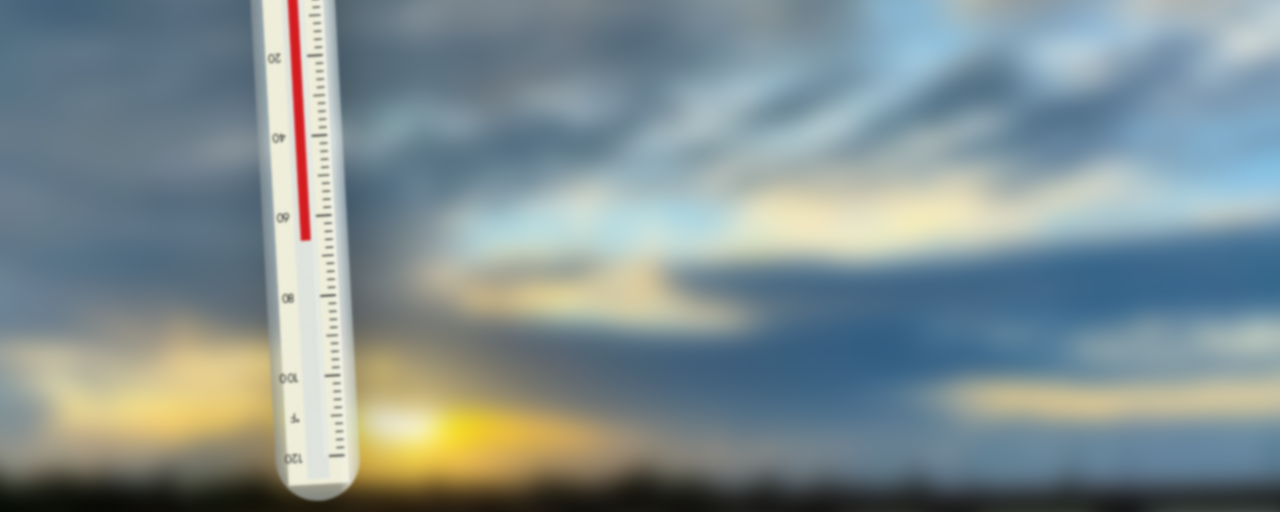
66 °F
